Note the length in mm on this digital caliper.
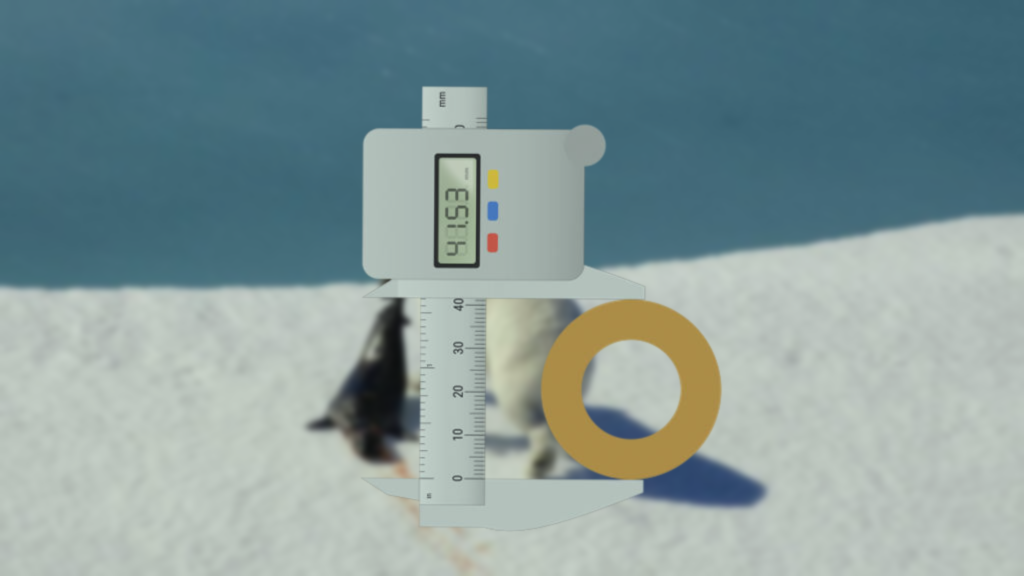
41.53 mm
